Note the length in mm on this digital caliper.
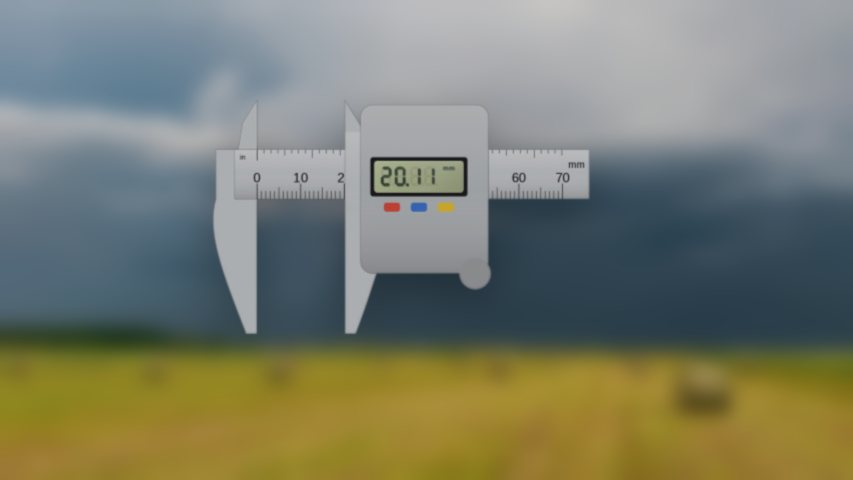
20.11 mm
